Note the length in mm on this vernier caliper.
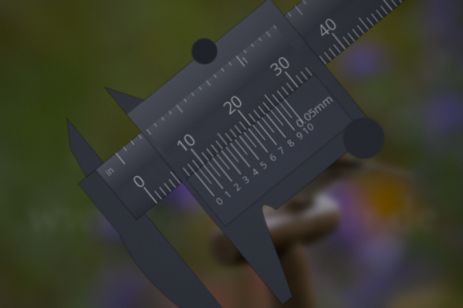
8.0 mm
